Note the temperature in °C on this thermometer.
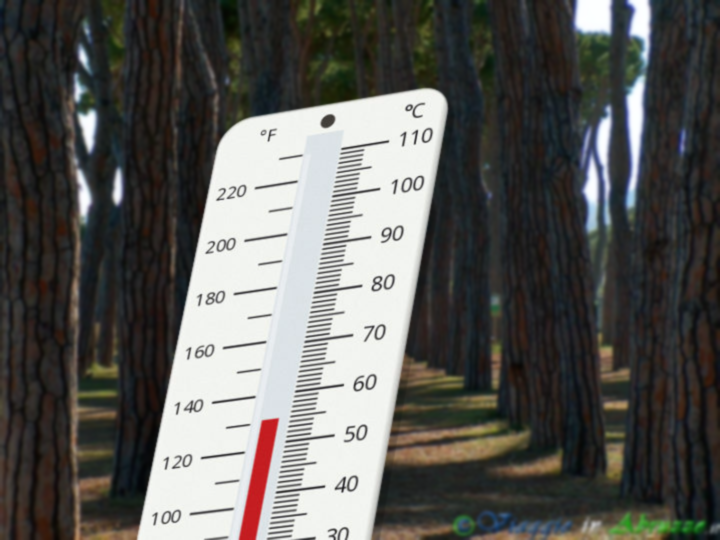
55 °C
